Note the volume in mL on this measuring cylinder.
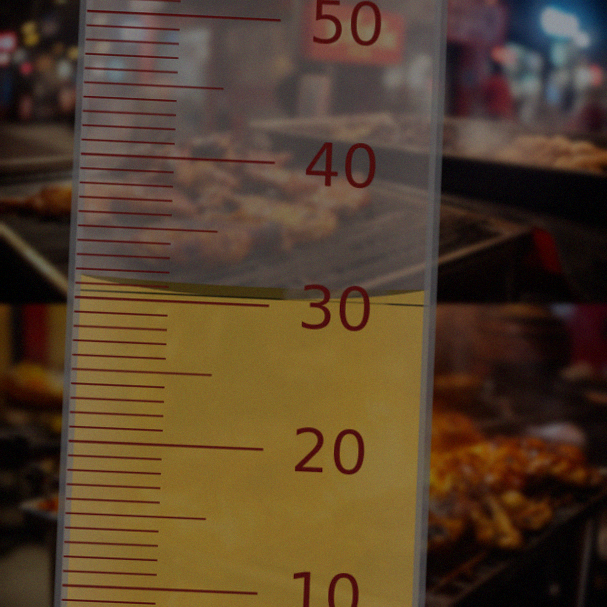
30.5 mL
